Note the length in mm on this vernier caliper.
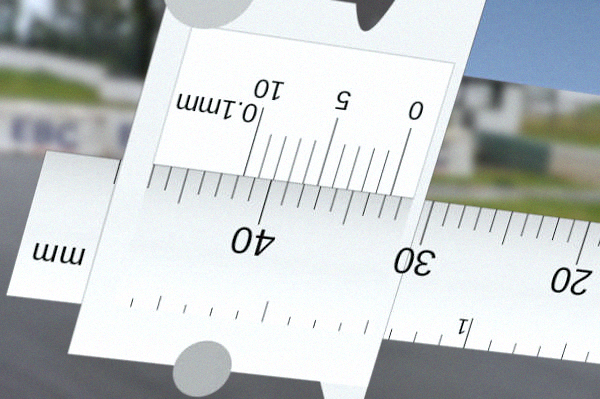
32.7 mm
